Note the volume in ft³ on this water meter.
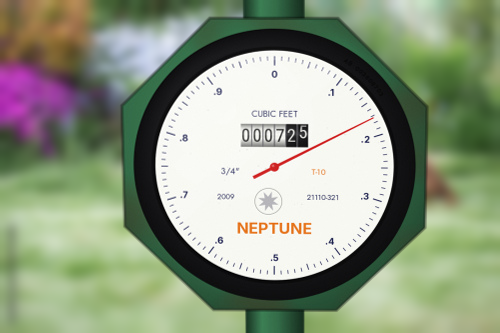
725.17 ft³
